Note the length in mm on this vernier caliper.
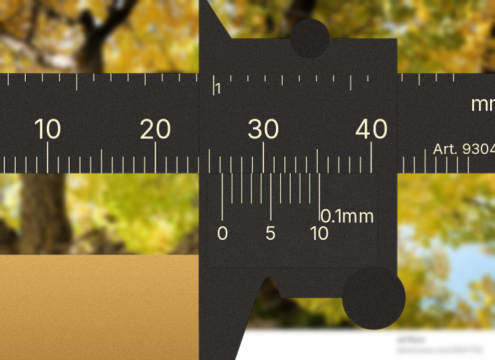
26.2 mm
